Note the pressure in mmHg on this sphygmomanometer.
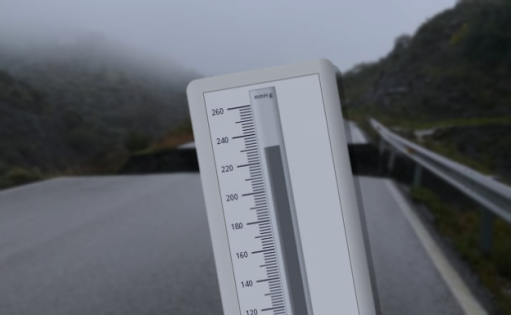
230 mmHg
